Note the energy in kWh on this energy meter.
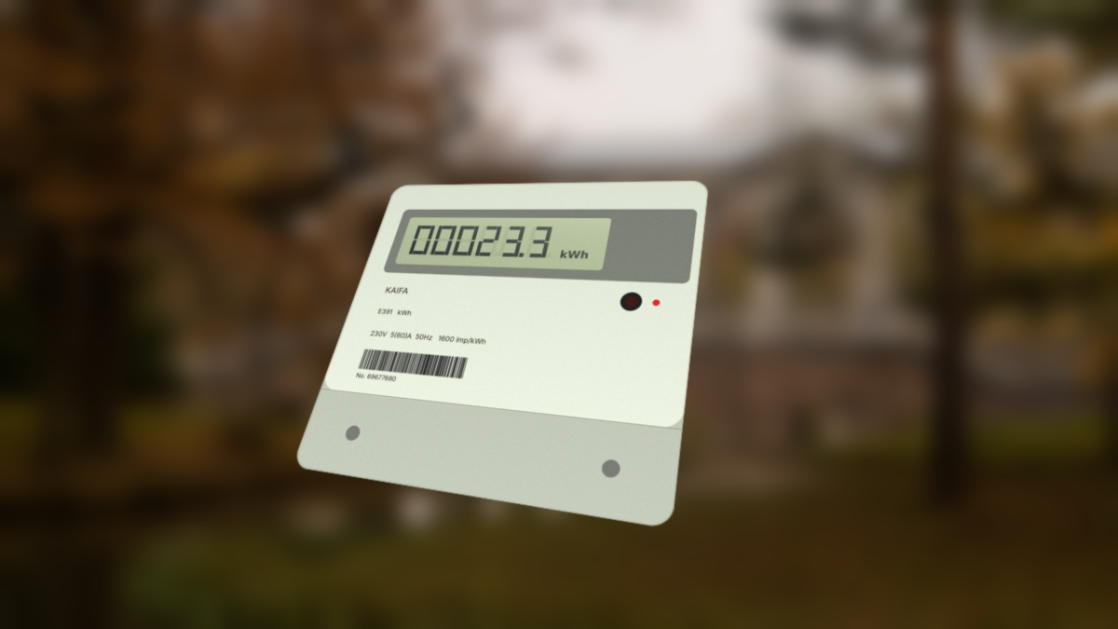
23.3 kWh
